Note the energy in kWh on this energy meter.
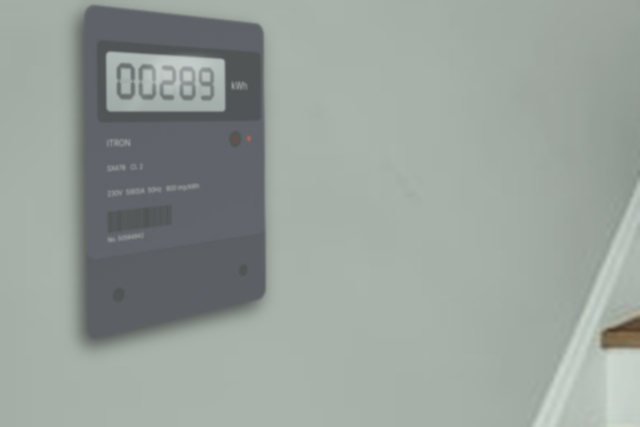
289 kWh
